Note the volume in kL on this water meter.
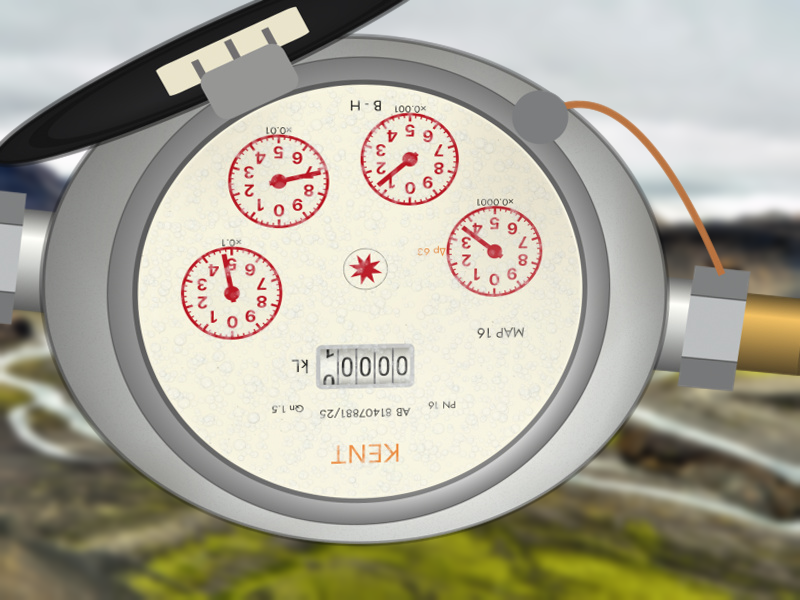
0.4713 kL
